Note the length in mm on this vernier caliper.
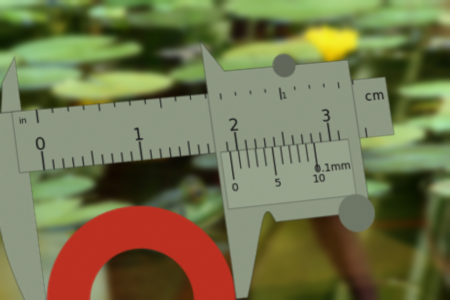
19.2 mm
